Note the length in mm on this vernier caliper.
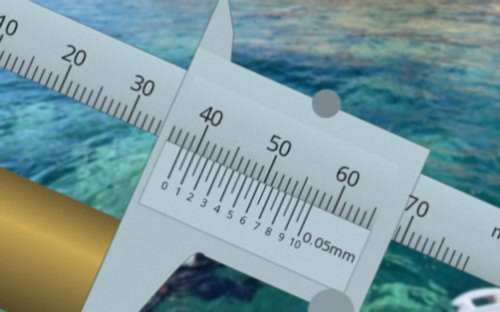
38.0 mm
